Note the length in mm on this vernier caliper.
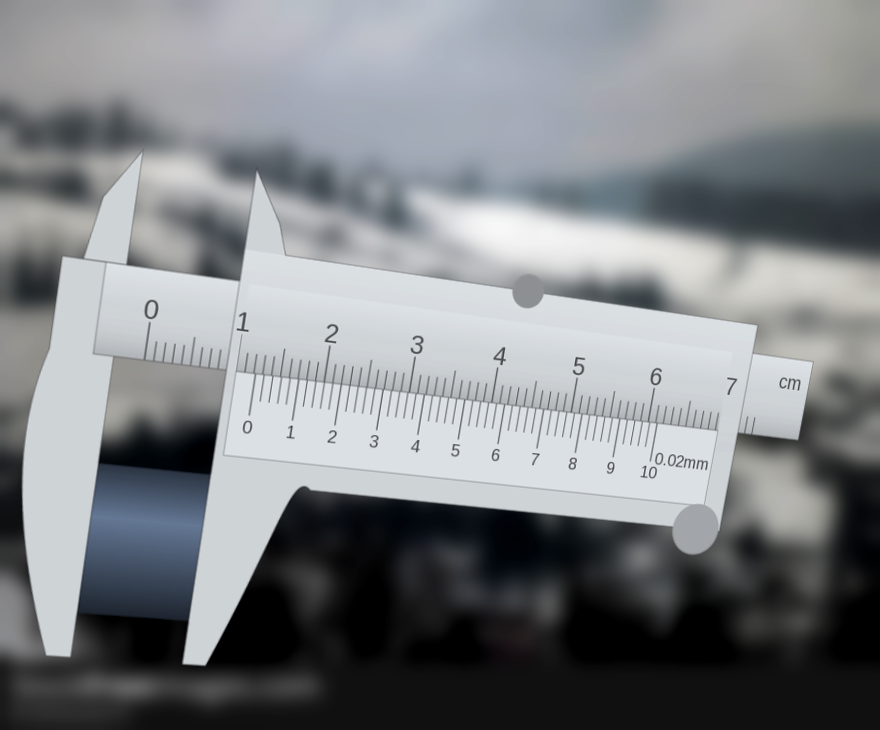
12.2 mm
